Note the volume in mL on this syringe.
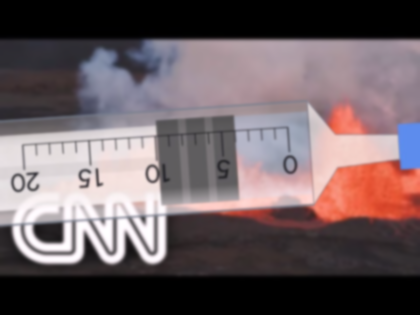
4 mL
